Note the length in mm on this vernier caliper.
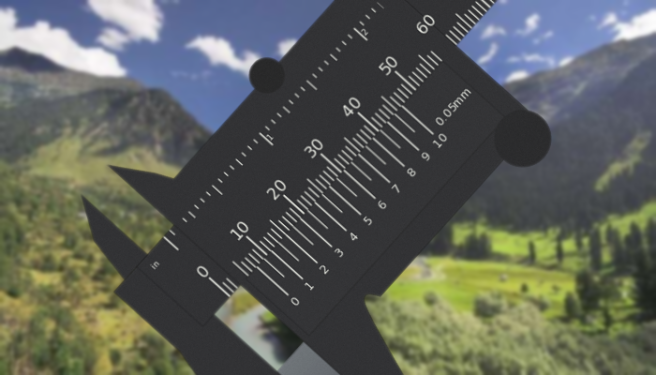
7.2 mm
